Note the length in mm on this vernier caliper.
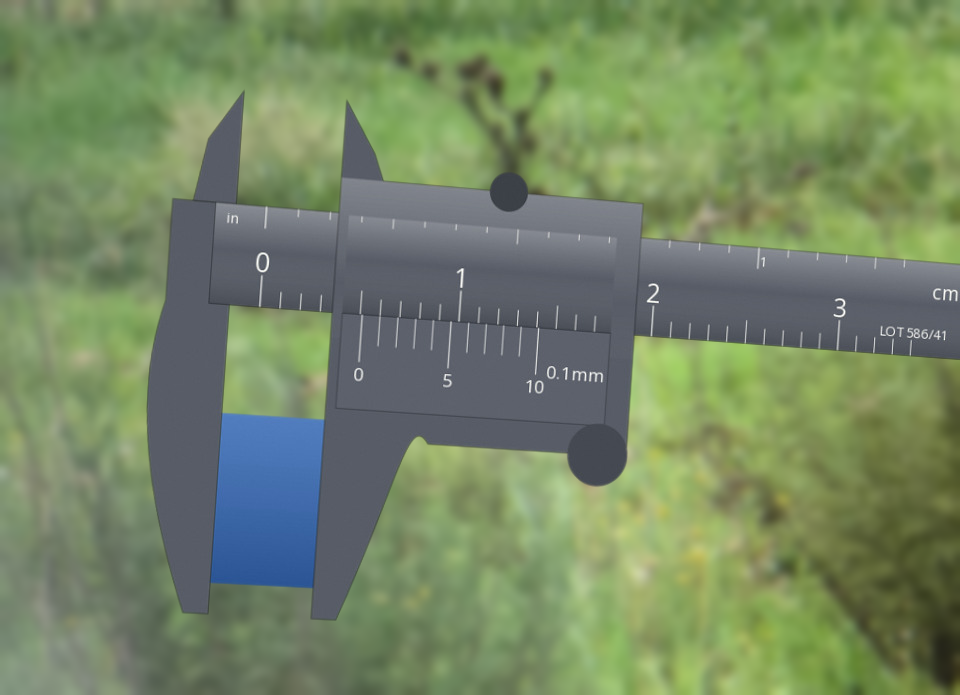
5.1 mm
